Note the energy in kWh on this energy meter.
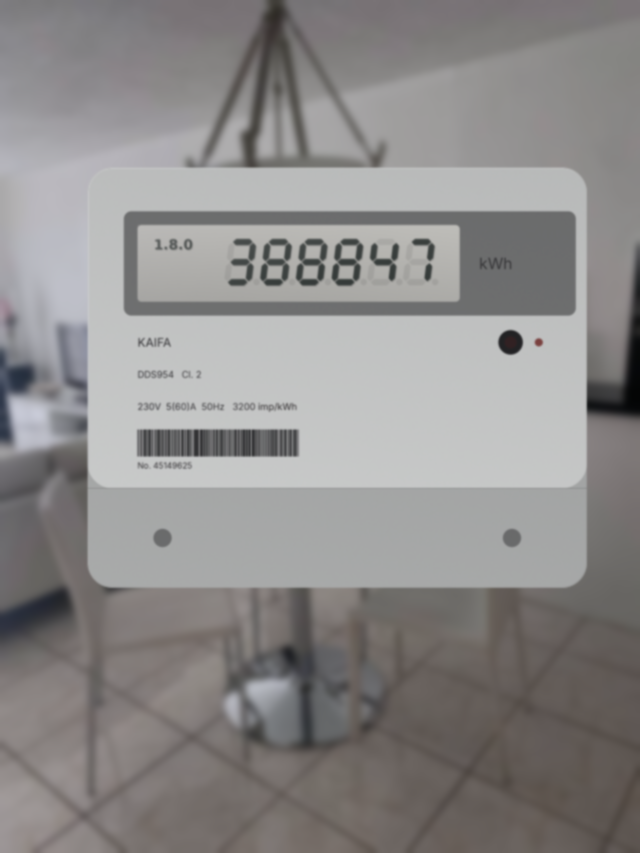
388847 kWh
